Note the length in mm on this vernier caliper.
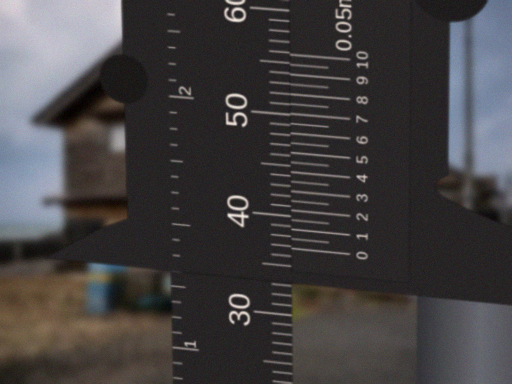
36.8 mm
